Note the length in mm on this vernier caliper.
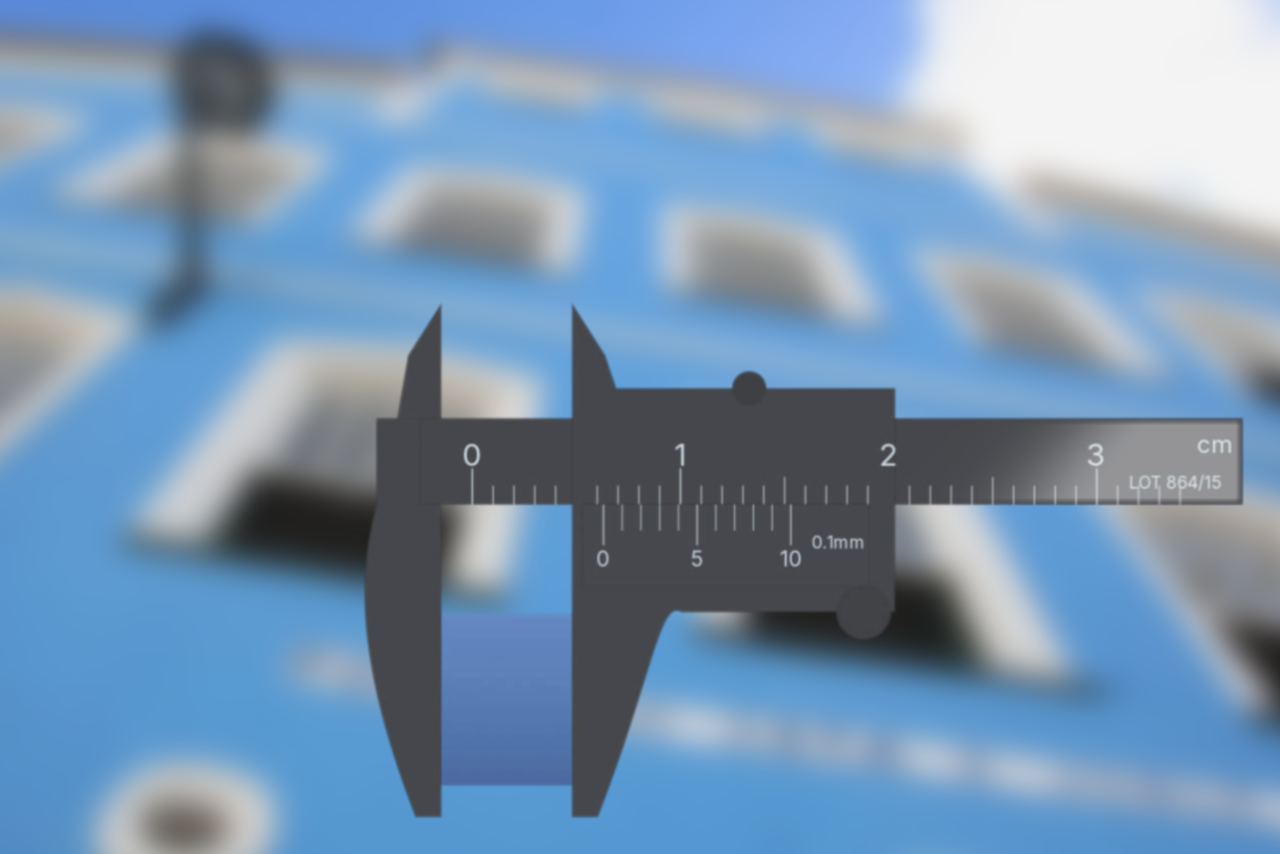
6.3 mm
